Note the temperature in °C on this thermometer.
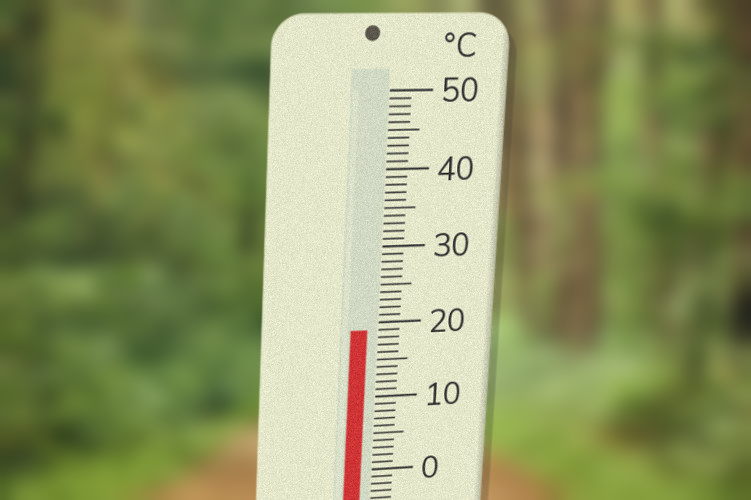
19 °C
